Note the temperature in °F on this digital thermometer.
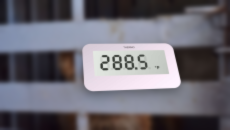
288.5 °F
